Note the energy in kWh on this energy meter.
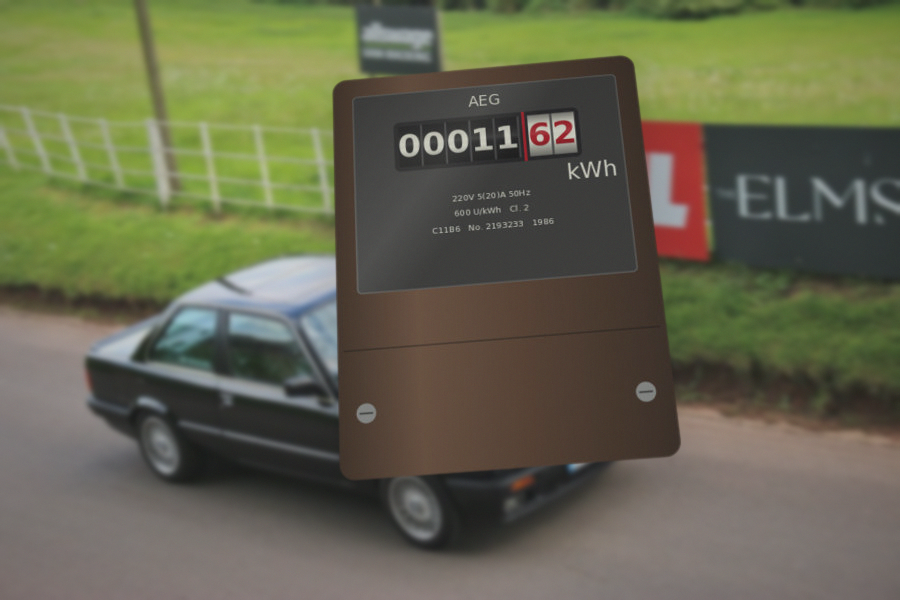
11.62 kWh
